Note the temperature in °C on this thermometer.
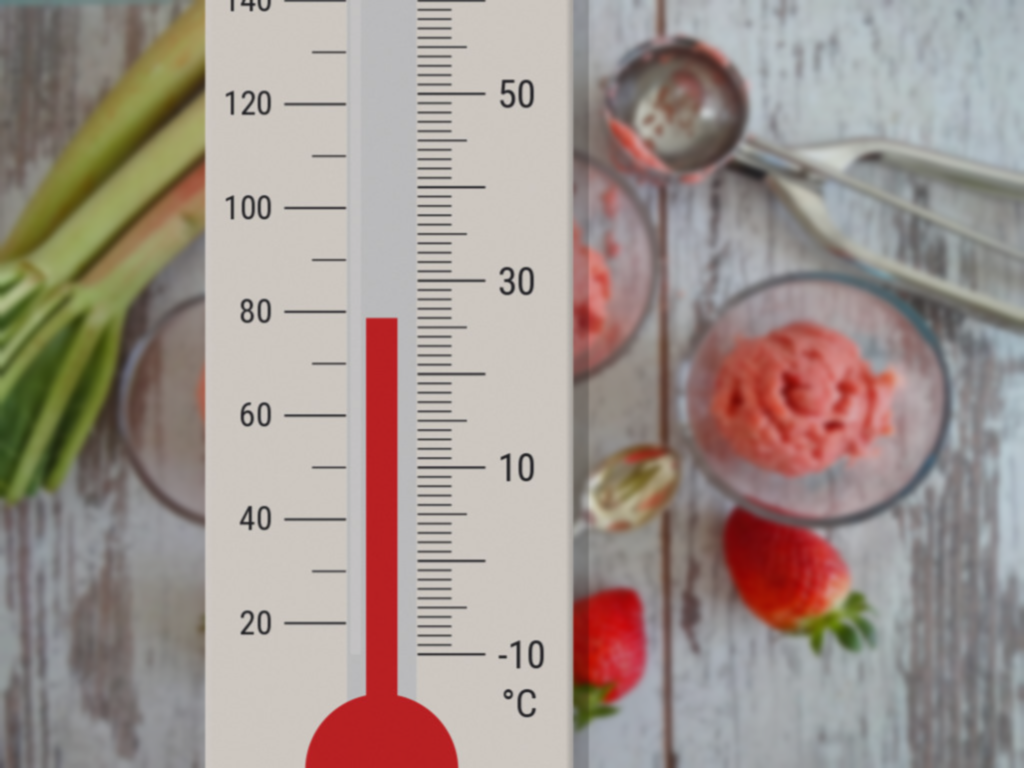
26 °C
